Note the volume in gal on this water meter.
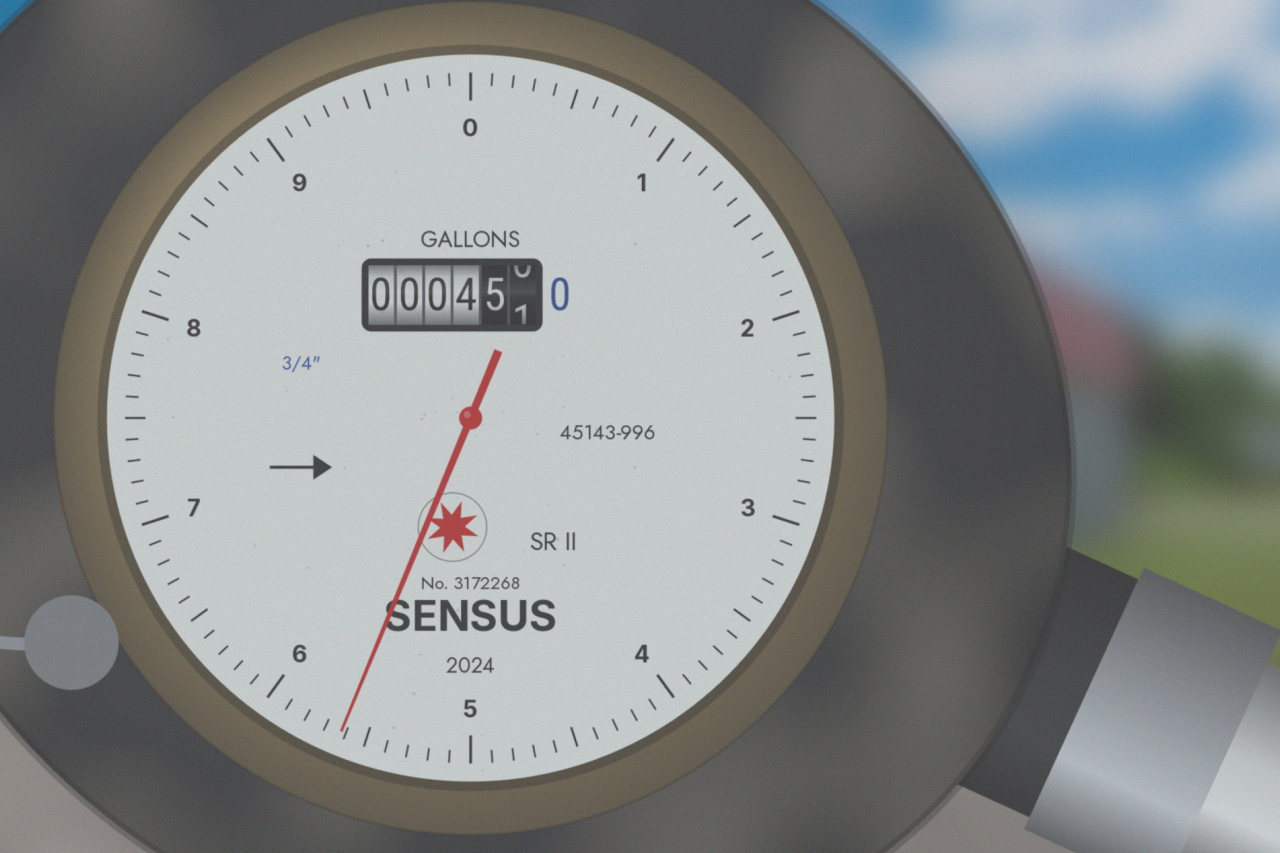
4505.6 gal
